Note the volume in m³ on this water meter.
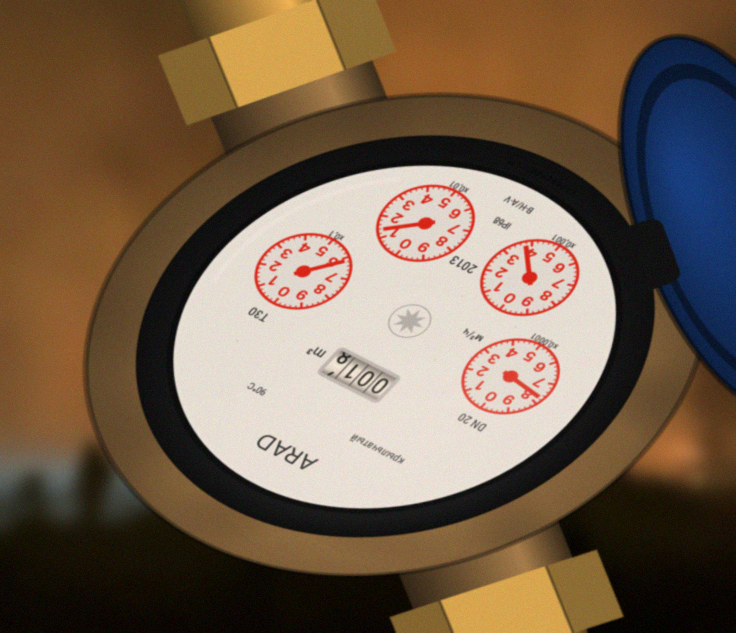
17.6137 m³
